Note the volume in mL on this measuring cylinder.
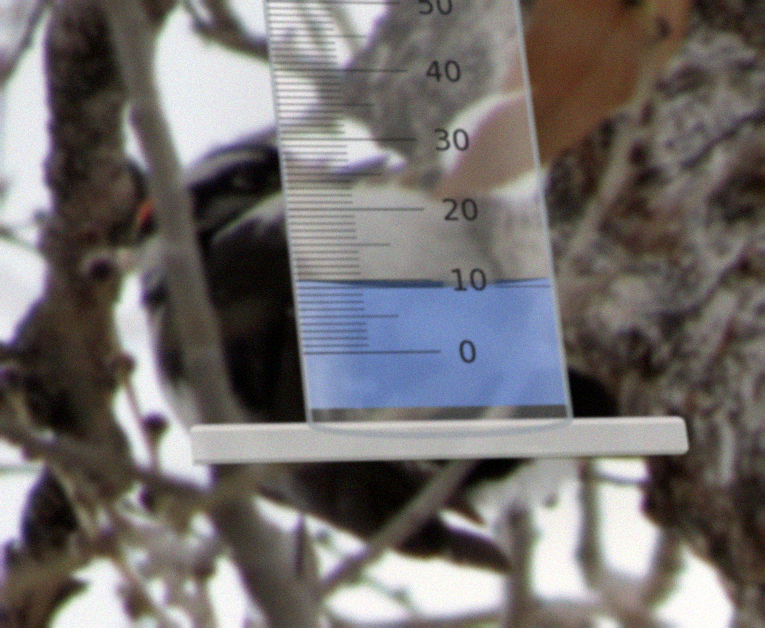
9 mL
